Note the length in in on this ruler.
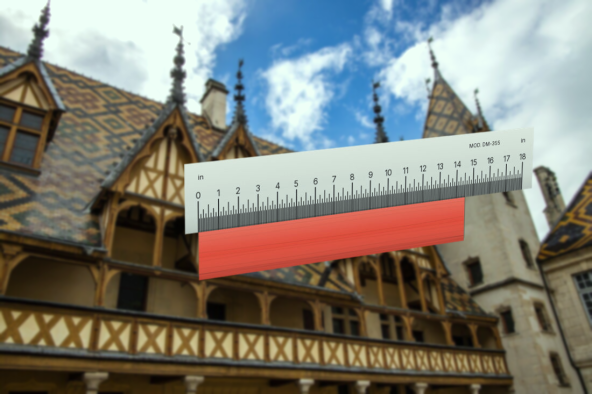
14.5 in
